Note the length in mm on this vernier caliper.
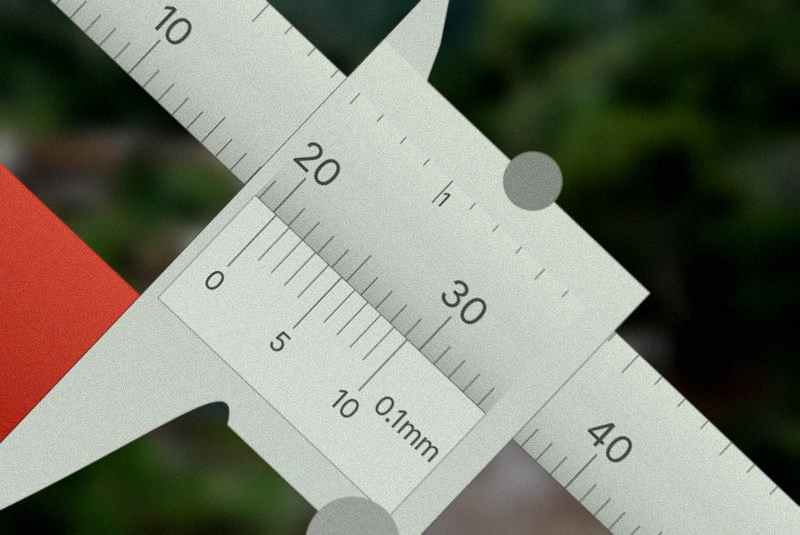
20.2 mm
